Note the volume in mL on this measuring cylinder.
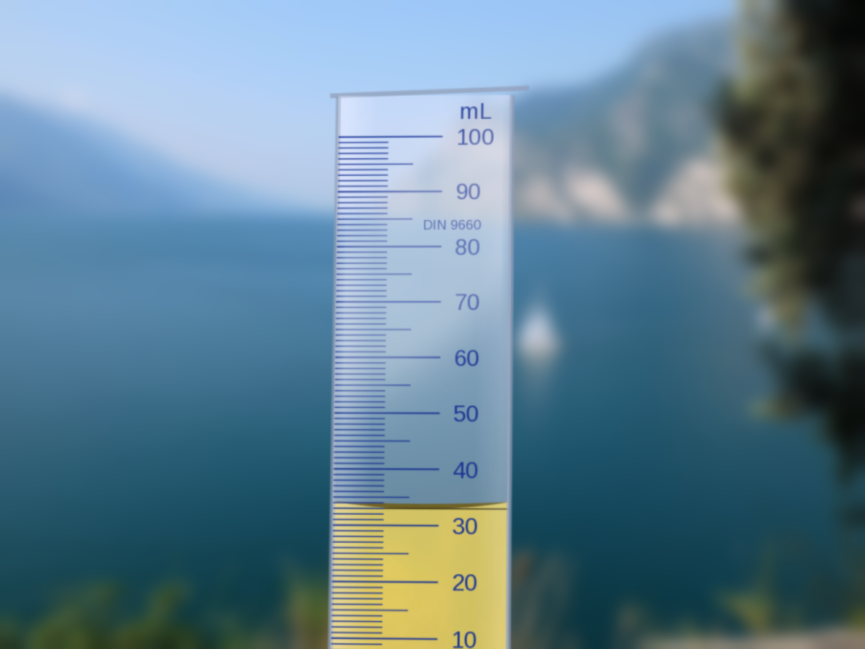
33 mL
